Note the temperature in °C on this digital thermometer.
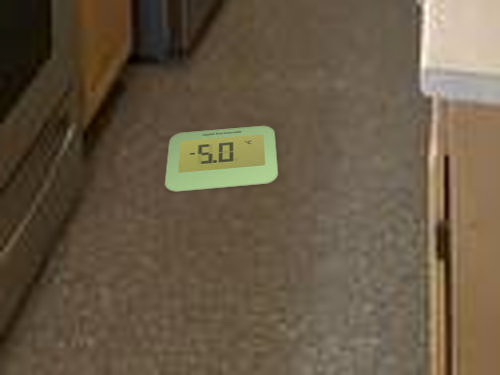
-5.0 °C
